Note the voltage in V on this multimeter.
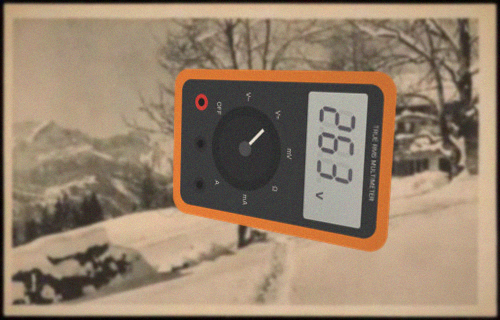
263 V
